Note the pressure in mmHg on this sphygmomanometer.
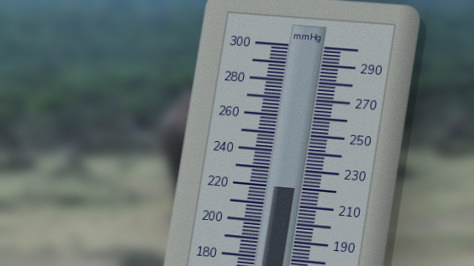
220 mmHg
